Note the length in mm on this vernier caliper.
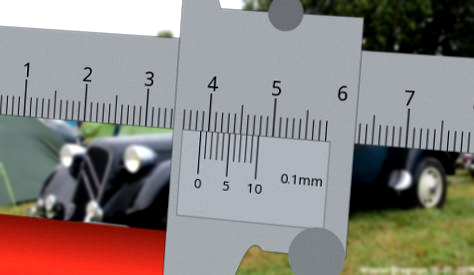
38.8 mm
